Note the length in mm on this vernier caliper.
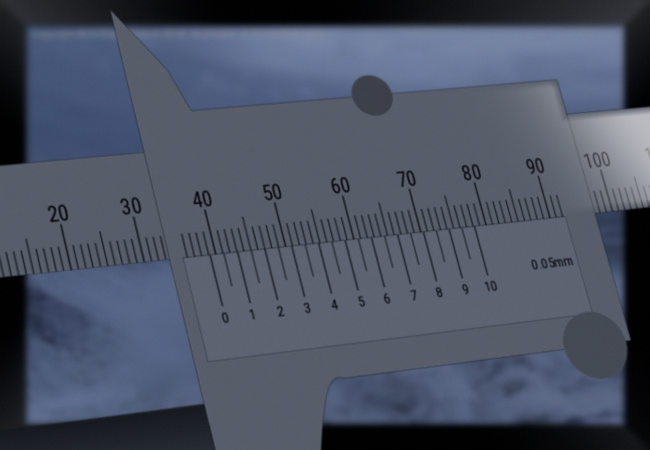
39.2 mm
